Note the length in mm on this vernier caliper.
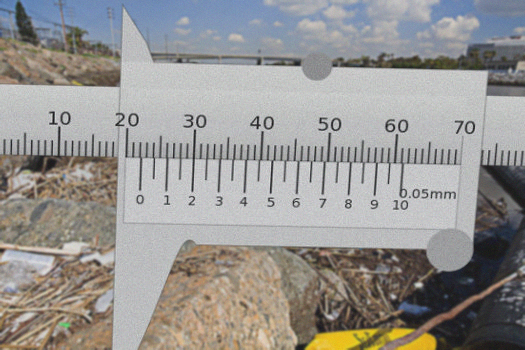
22.2 mm
